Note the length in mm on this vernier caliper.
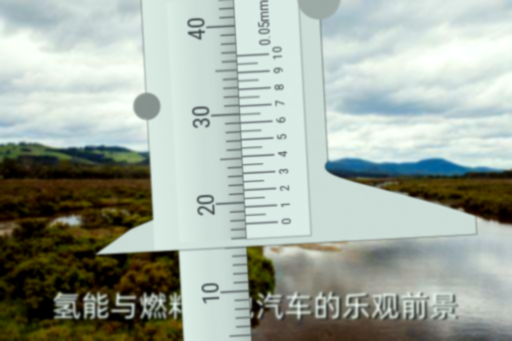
17.6 mm
